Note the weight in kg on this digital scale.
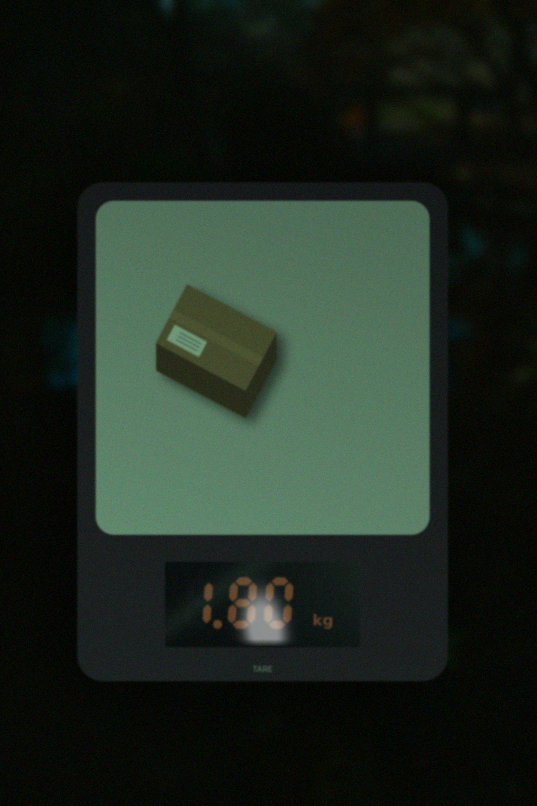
1.80 kg
